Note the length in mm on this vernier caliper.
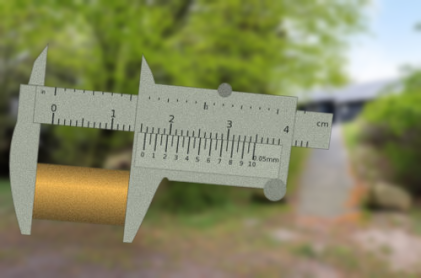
15.8 mm
